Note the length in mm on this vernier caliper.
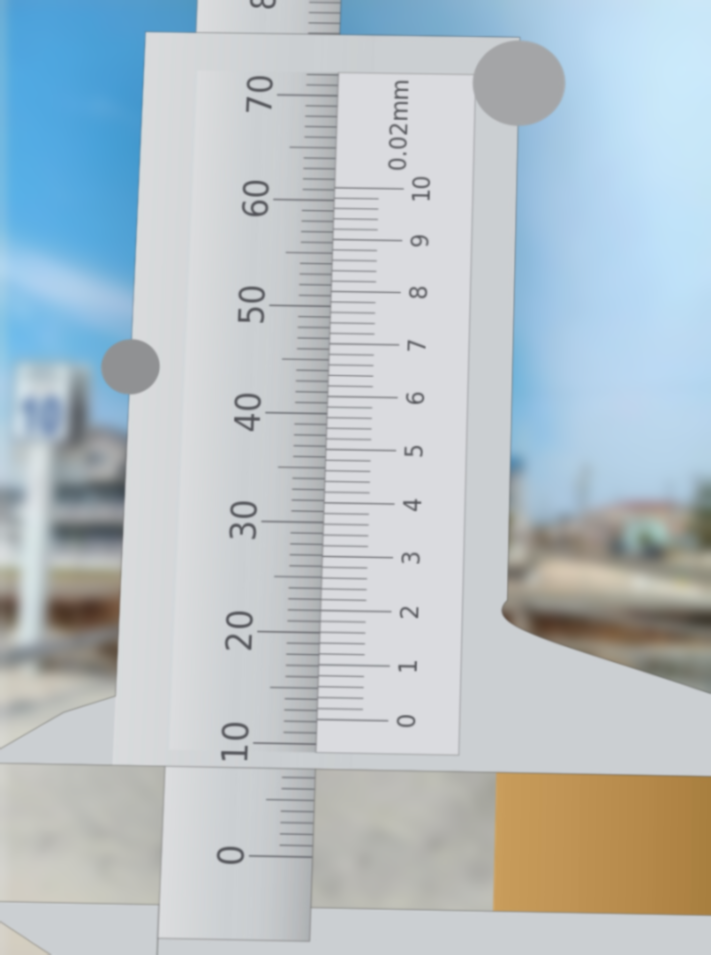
12.2 mm
